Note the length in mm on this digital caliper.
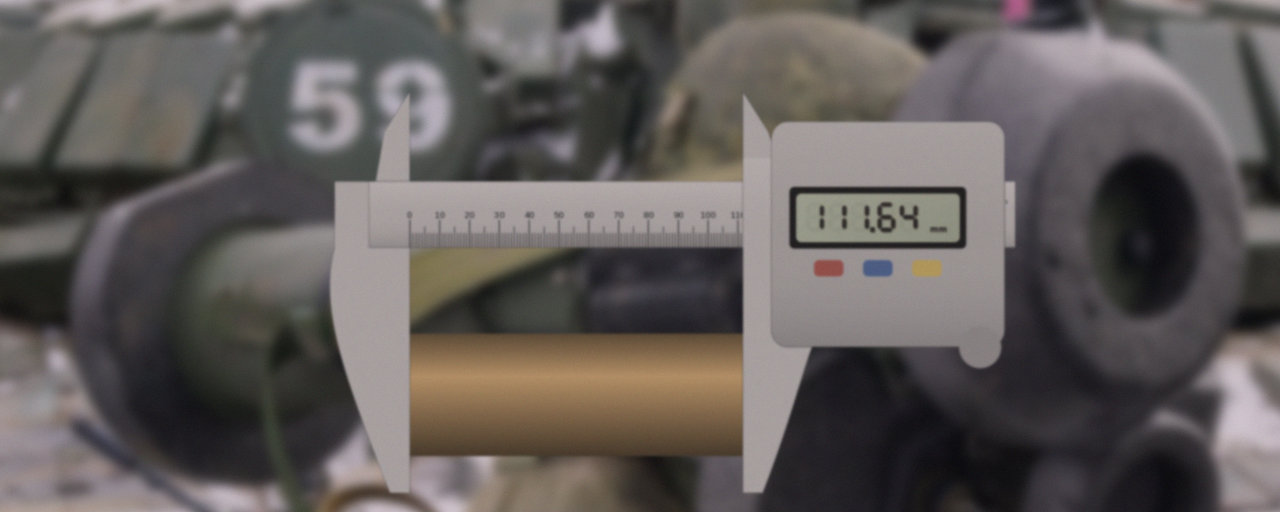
111.64 mm
